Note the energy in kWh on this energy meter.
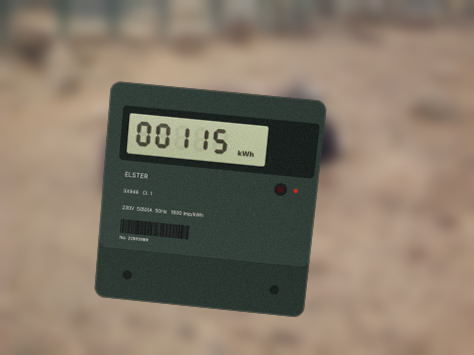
115 kWh
